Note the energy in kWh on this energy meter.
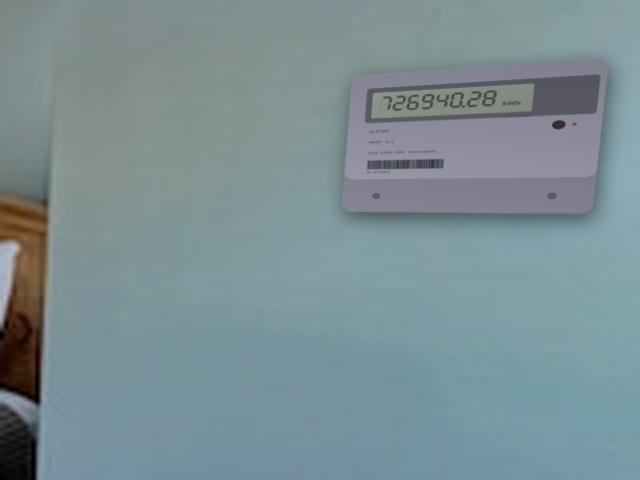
726940.28 kWh
